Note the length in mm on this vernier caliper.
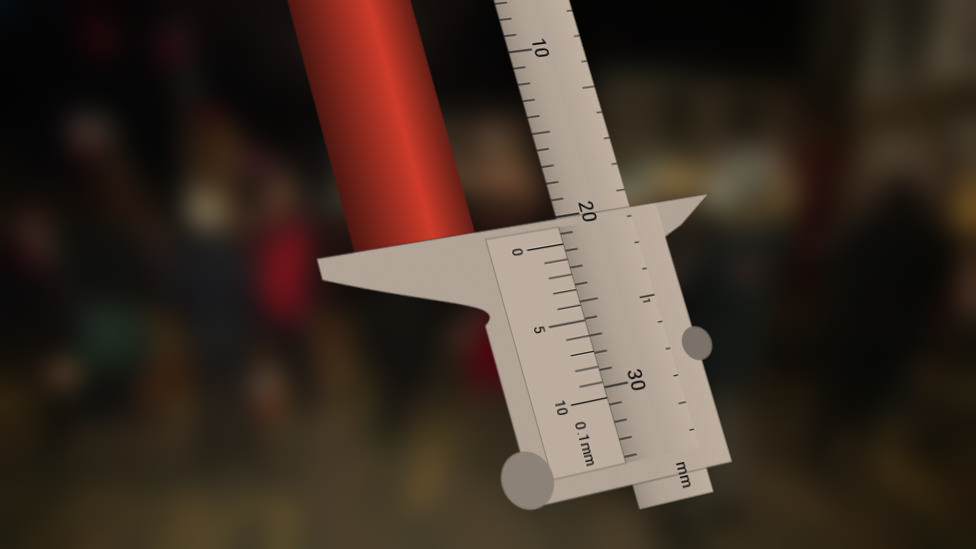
21.6 mm
